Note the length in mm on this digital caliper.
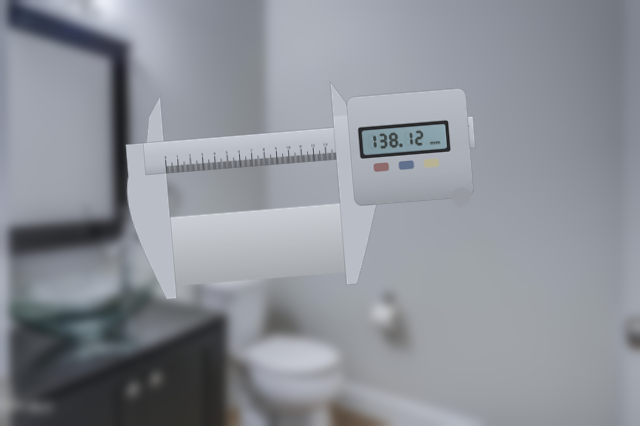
138.12 mm
